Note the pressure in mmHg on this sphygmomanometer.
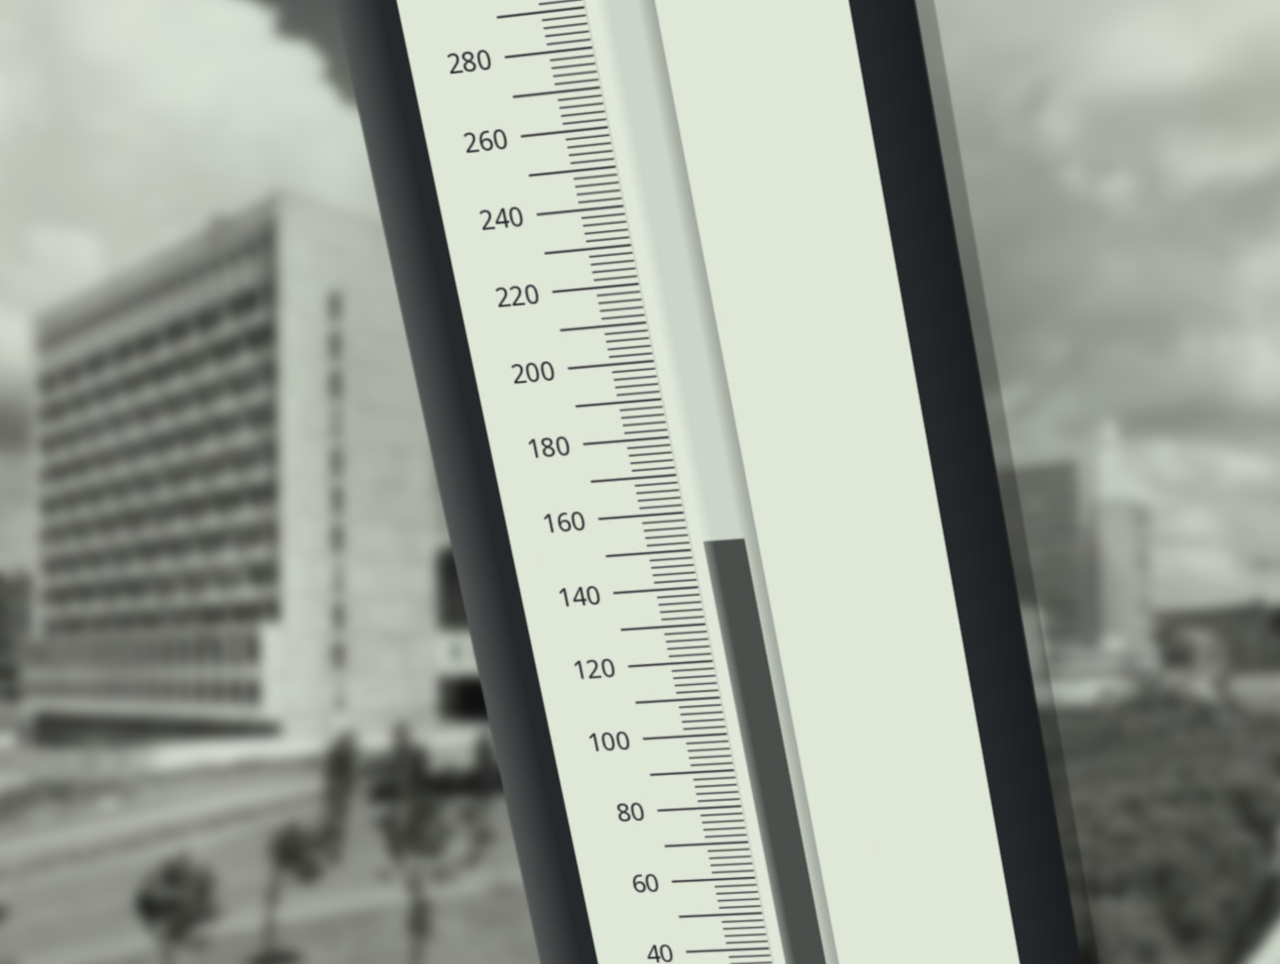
152 mmHg
